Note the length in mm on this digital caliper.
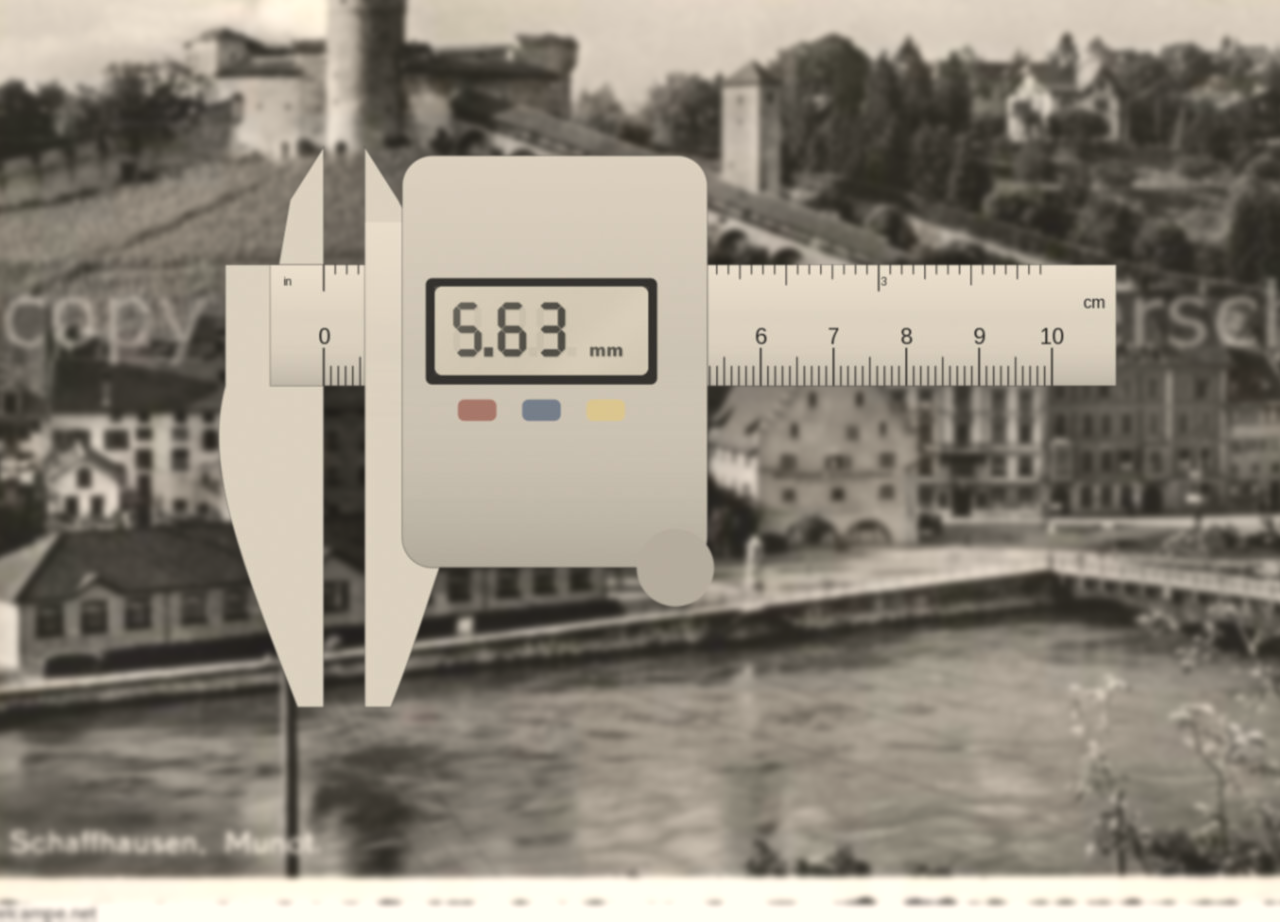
5.63 mm
